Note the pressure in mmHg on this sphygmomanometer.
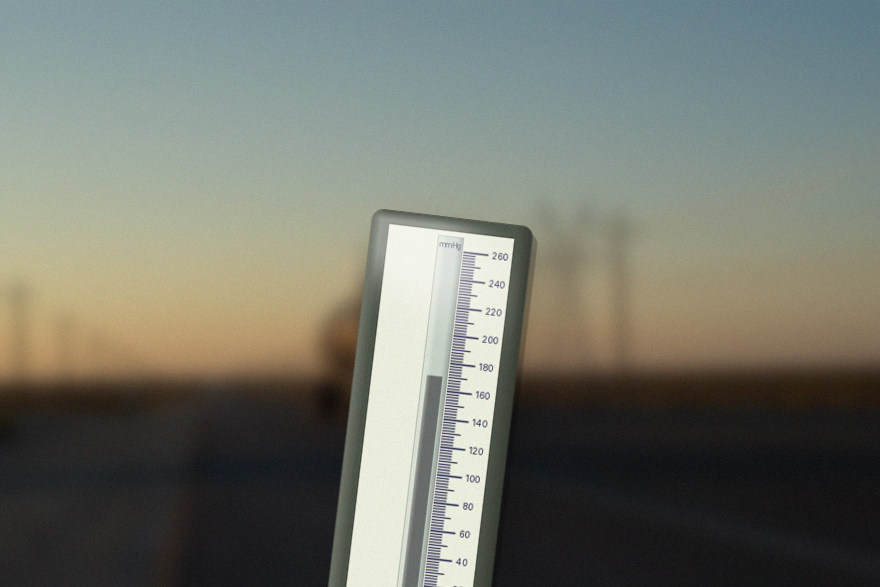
170 mmHg
